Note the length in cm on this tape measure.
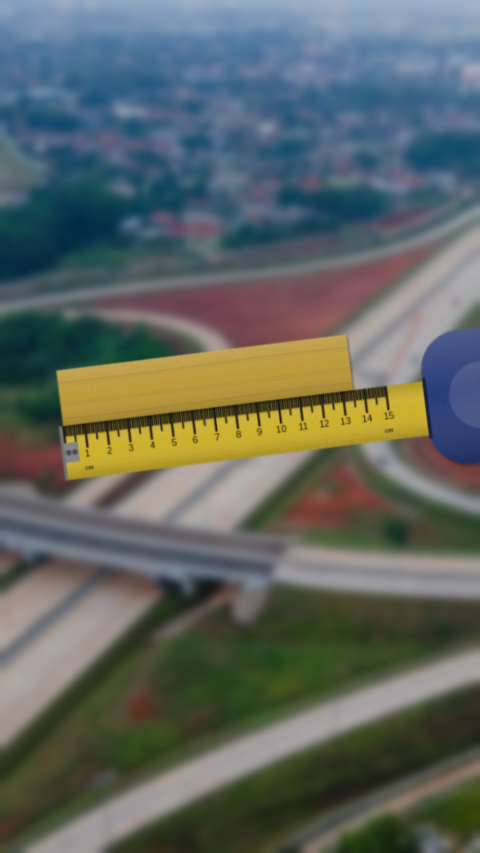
13.5 cm
